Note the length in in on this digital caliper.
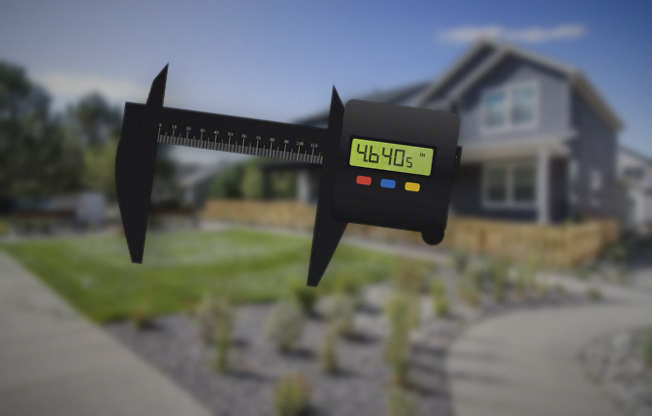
4.6405 in
